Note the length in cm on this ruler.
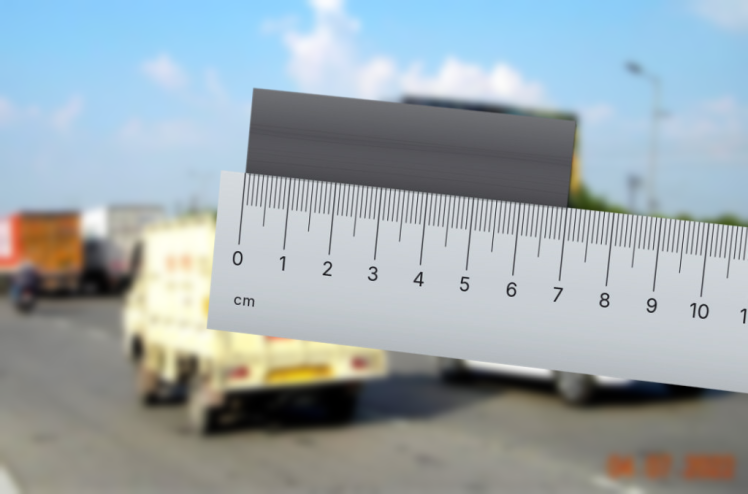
7 cm
